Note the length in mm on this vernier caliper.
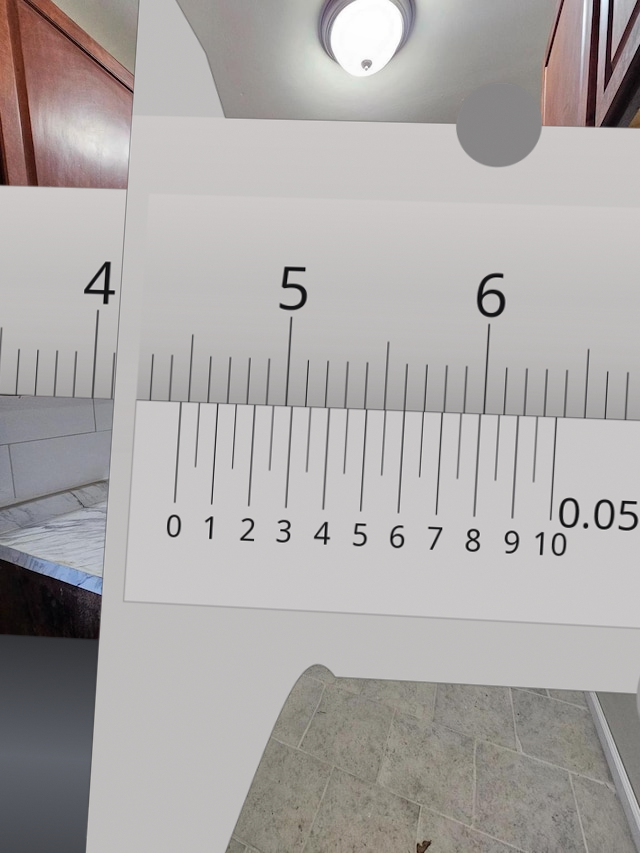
44.6 mm
